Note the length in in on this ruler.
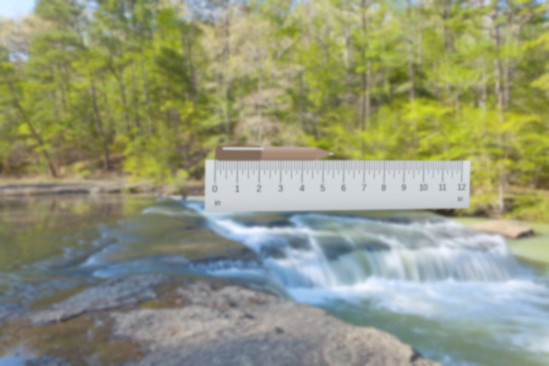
5.5 in
